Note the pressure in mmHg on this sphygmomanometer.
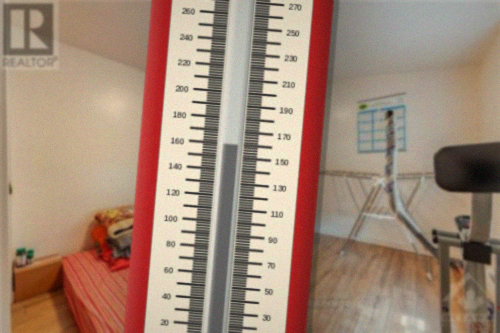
160 mmHg
